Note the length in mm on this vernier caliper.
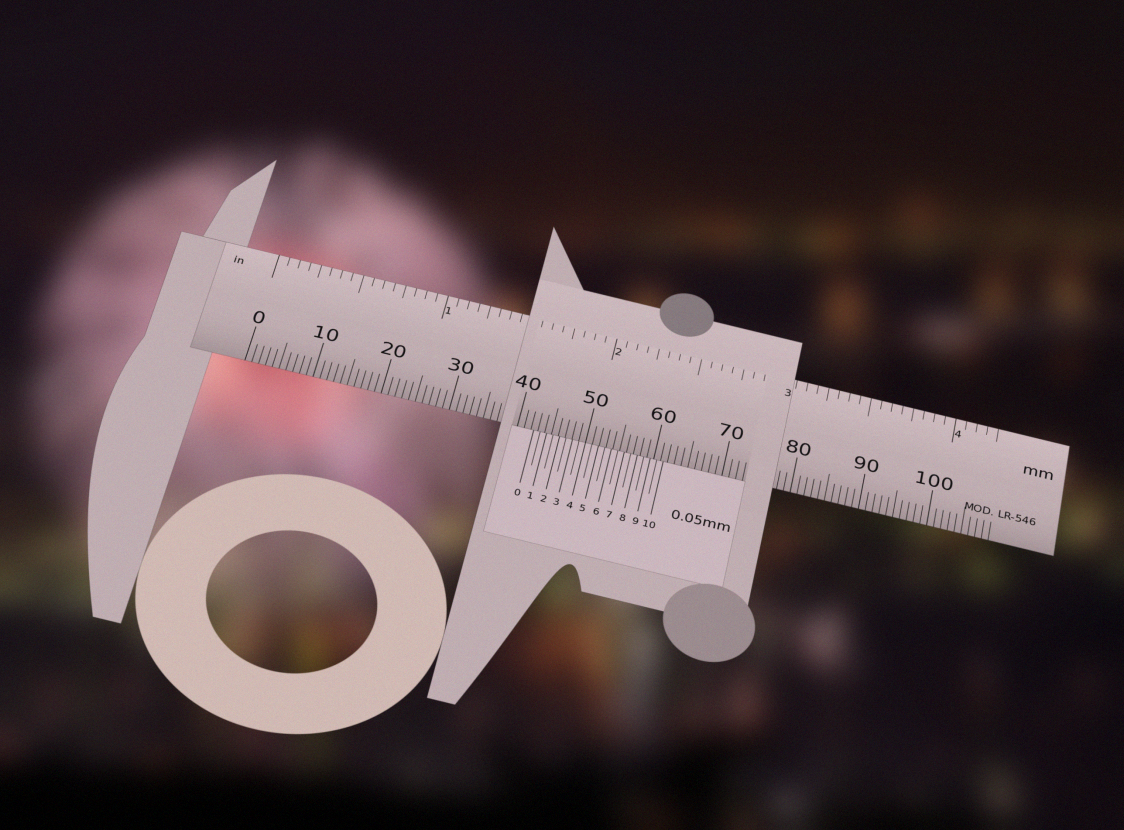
42.4 mm
